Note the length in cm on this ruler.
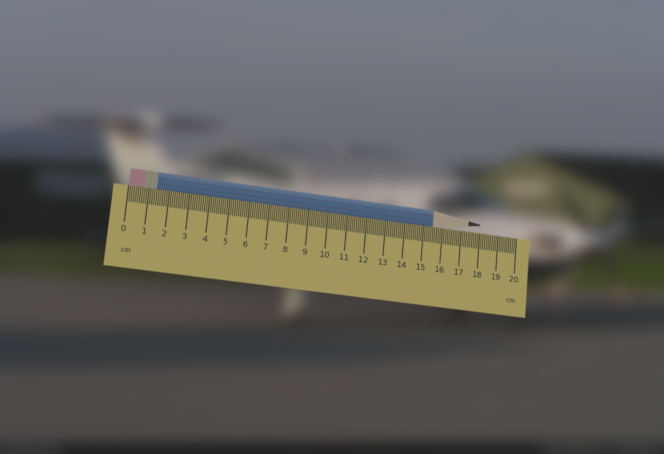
18 cm
